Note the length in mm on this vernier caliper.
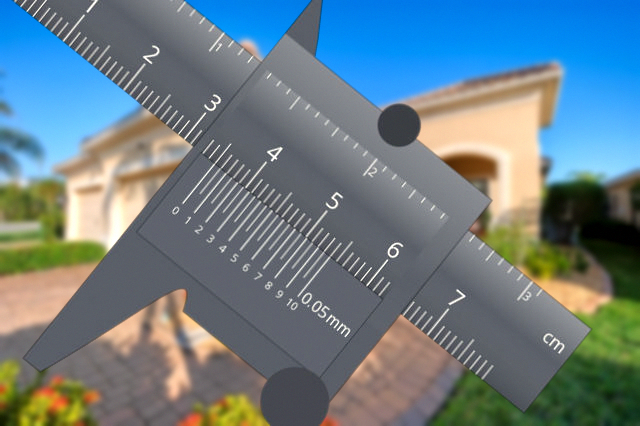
35.0 mm
